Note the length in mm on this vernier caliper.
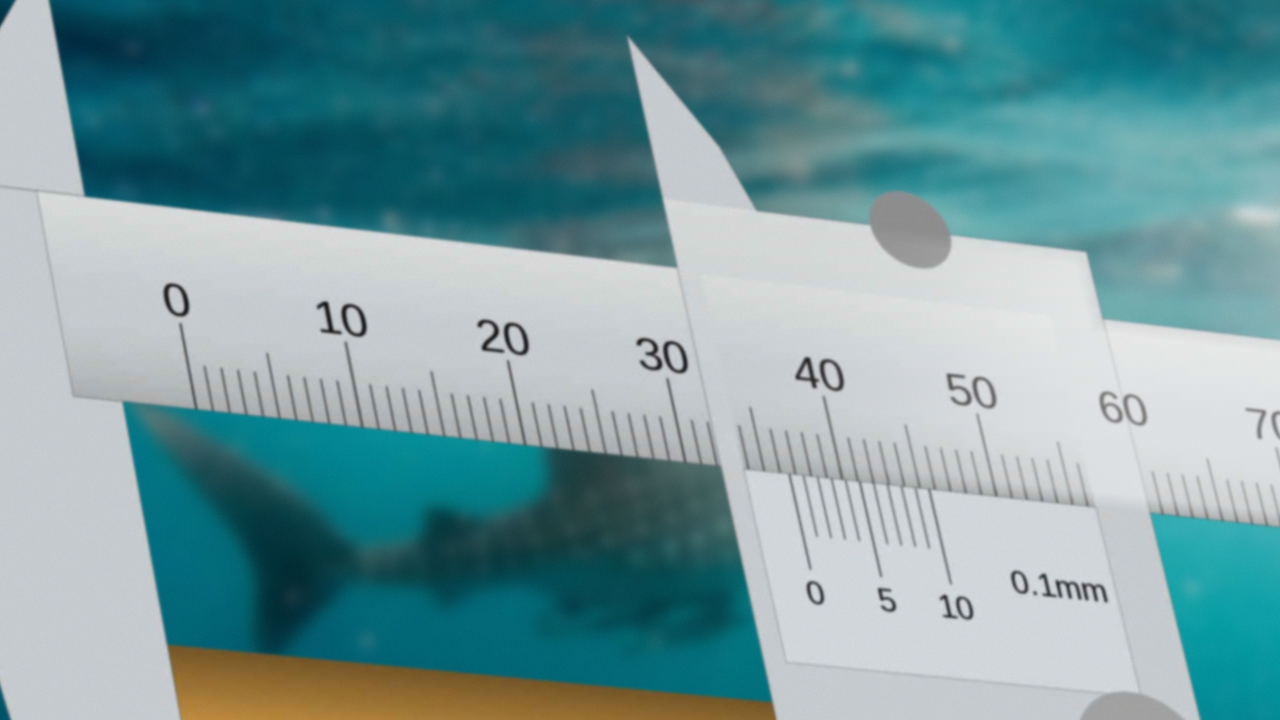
36.6 mm
